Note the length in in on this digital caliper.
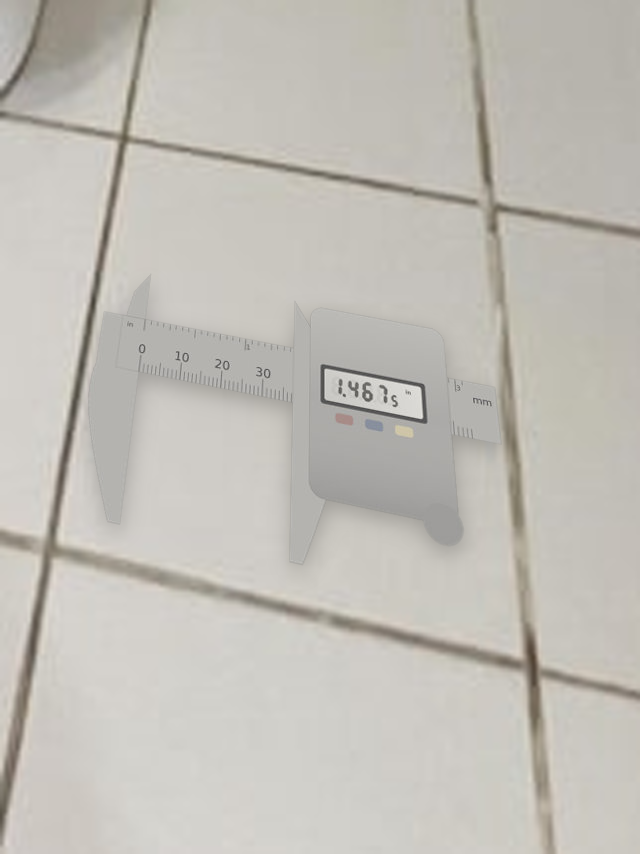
1.4675 in
